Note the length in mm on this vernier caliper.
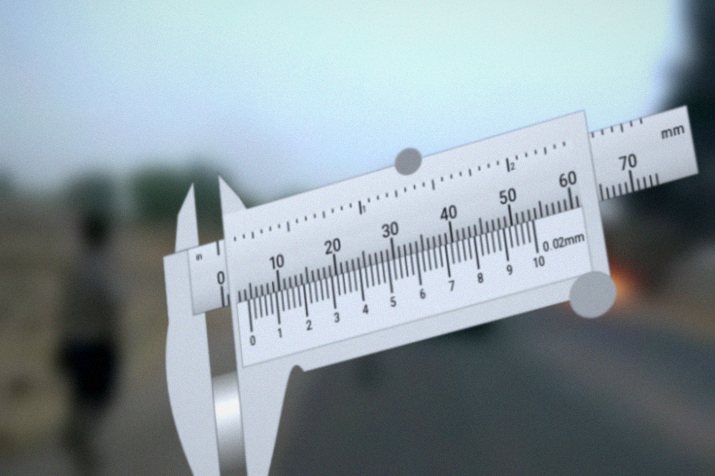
4.5 mm
